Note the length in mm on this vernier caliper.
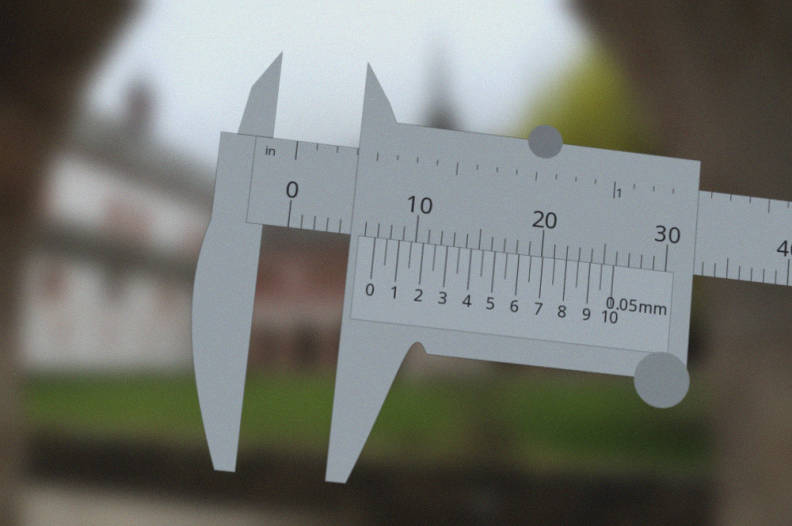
6.8 mm
